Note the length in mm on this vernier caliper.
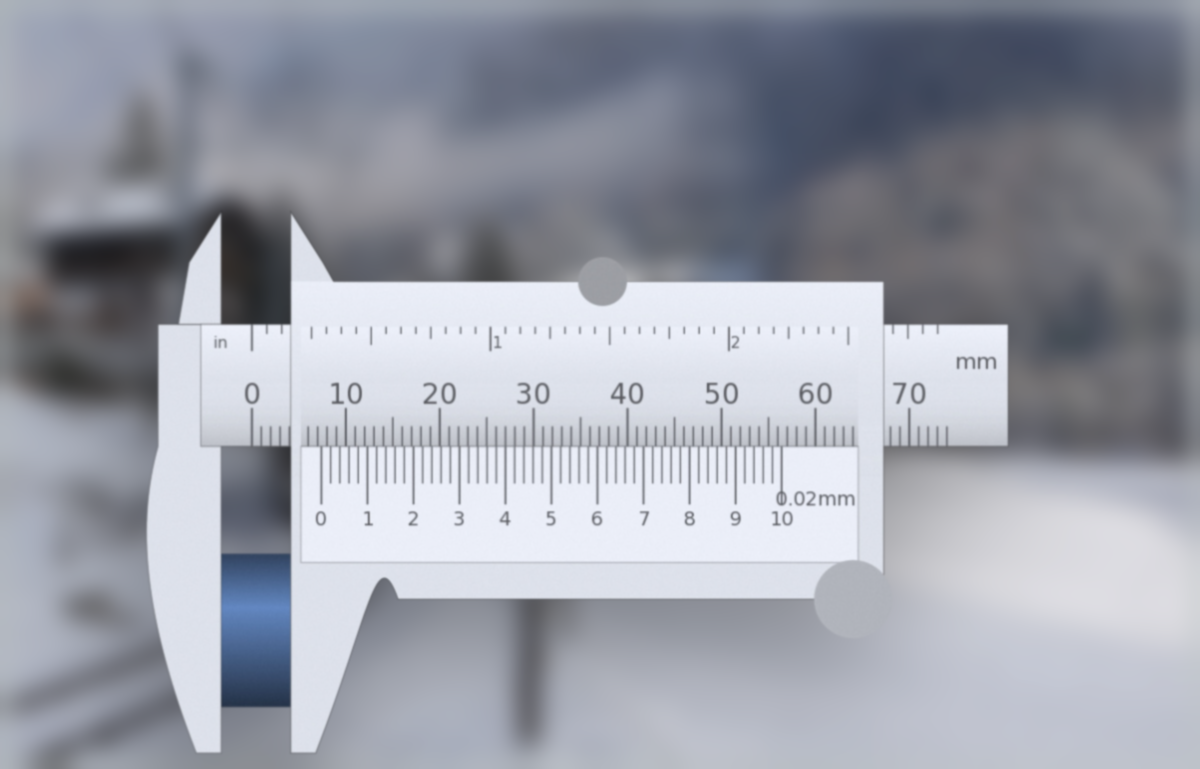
7.4 mm
